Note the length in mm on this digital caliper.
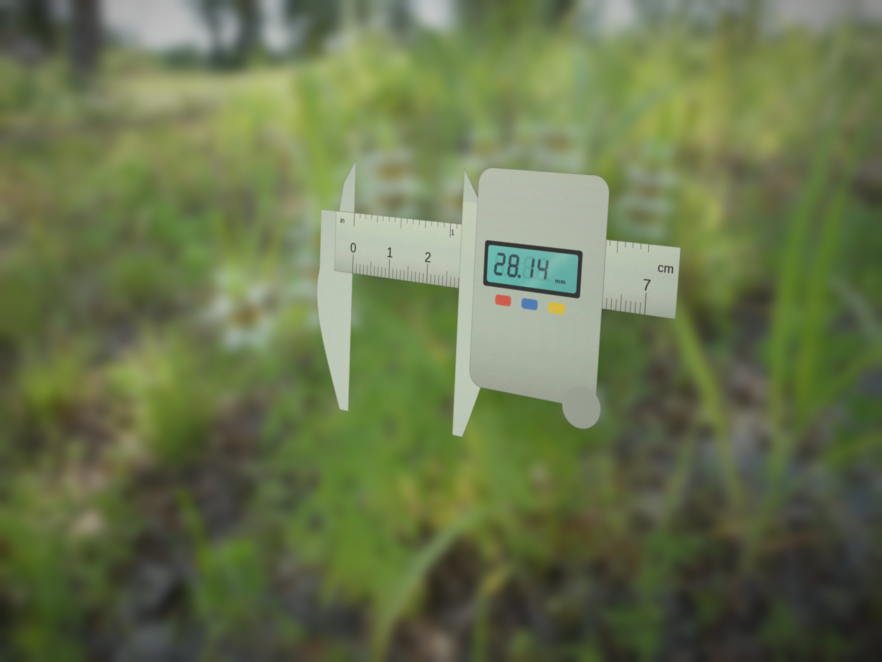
28.14 mm
